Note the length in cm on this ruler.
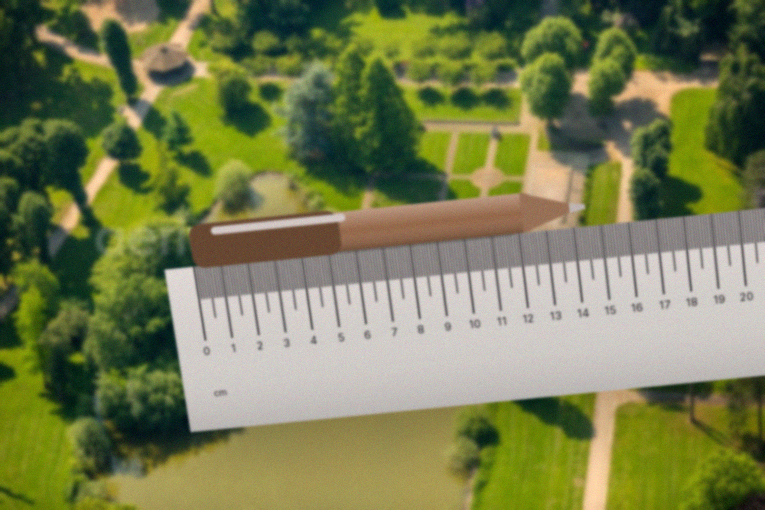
14.5 cm
